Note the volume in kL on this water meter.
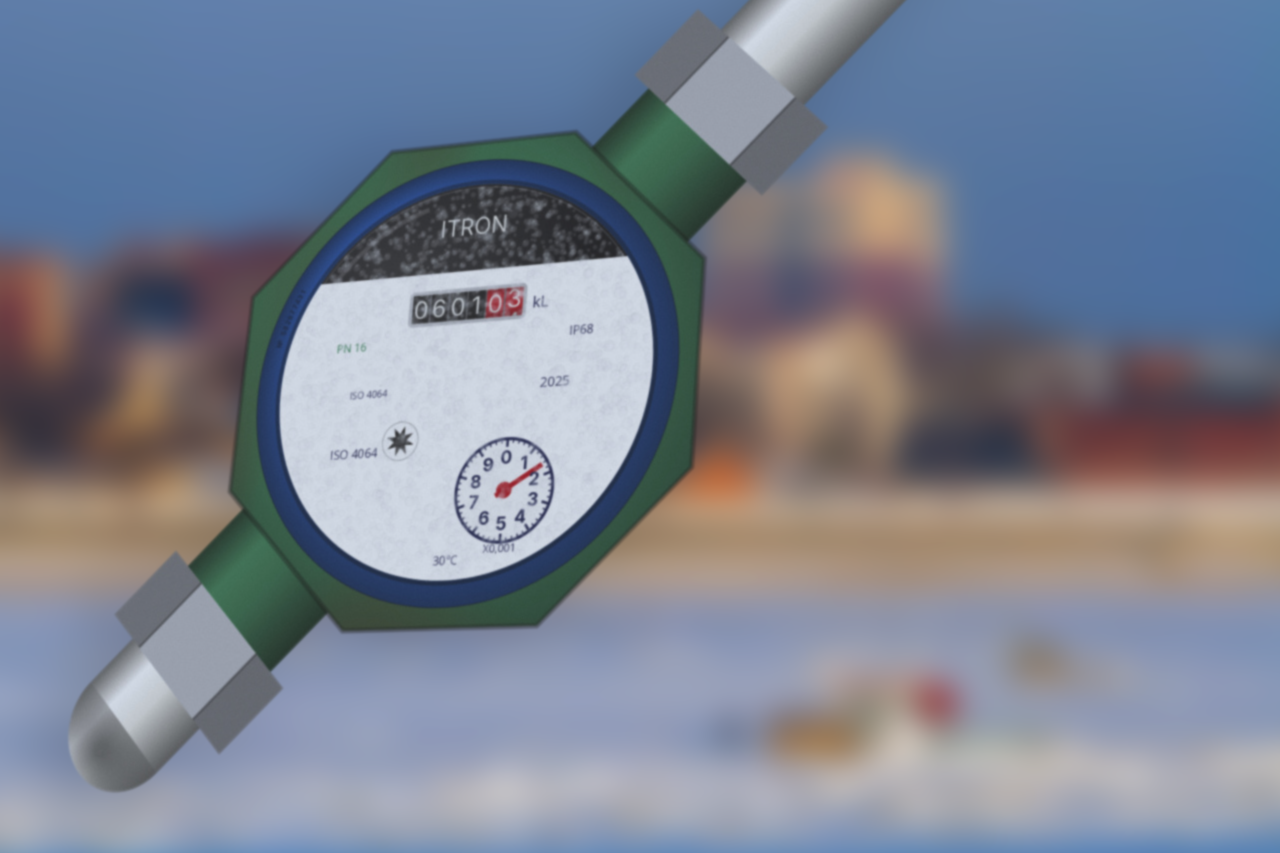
601.031 kL
